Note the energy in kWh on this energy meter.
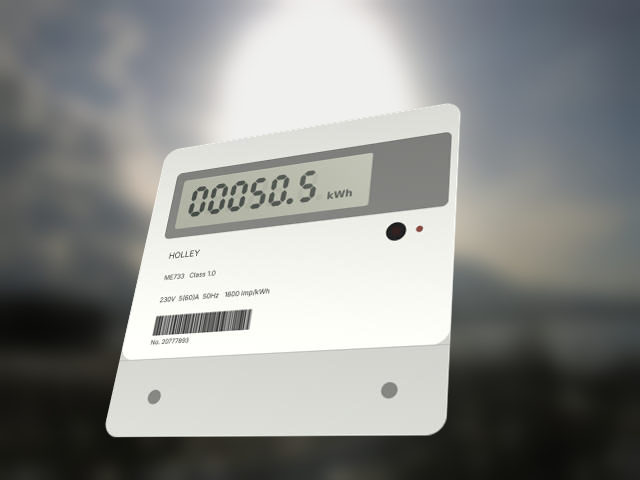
50.5 kWh
